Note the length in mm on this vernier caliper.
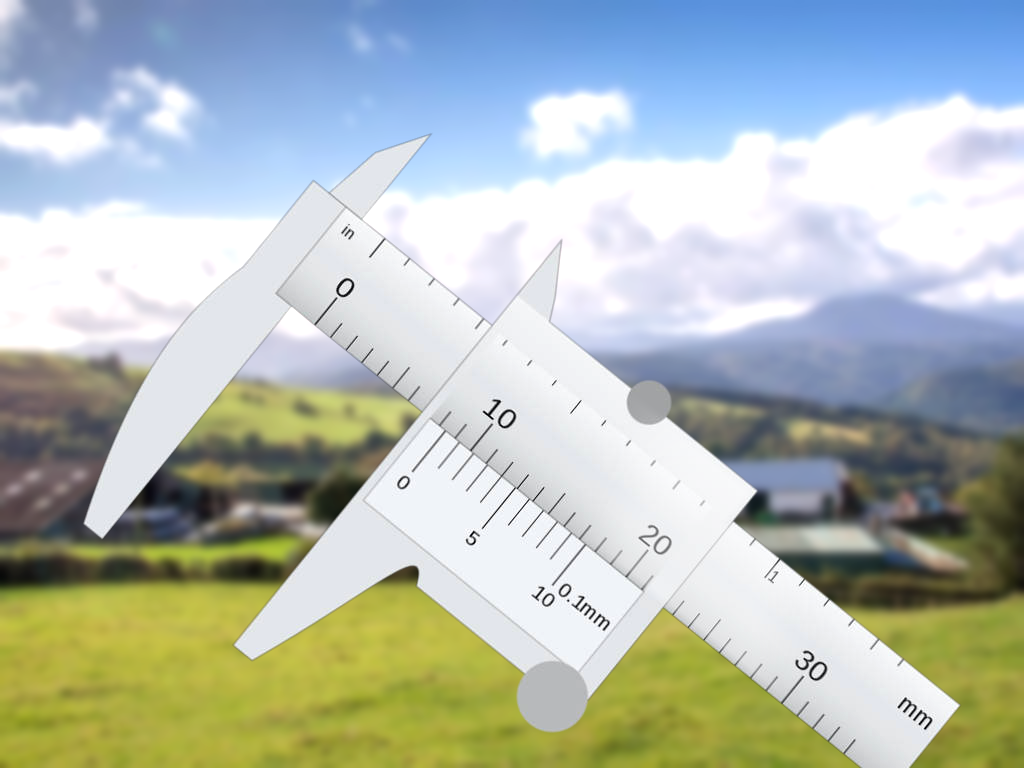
8.4 mm
